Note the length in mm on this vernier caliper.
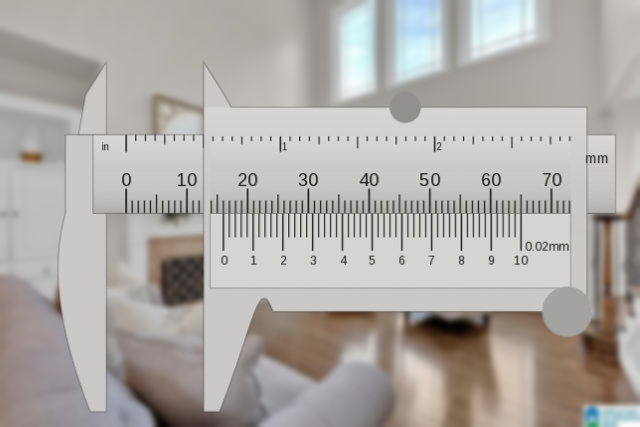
16.0 mm
